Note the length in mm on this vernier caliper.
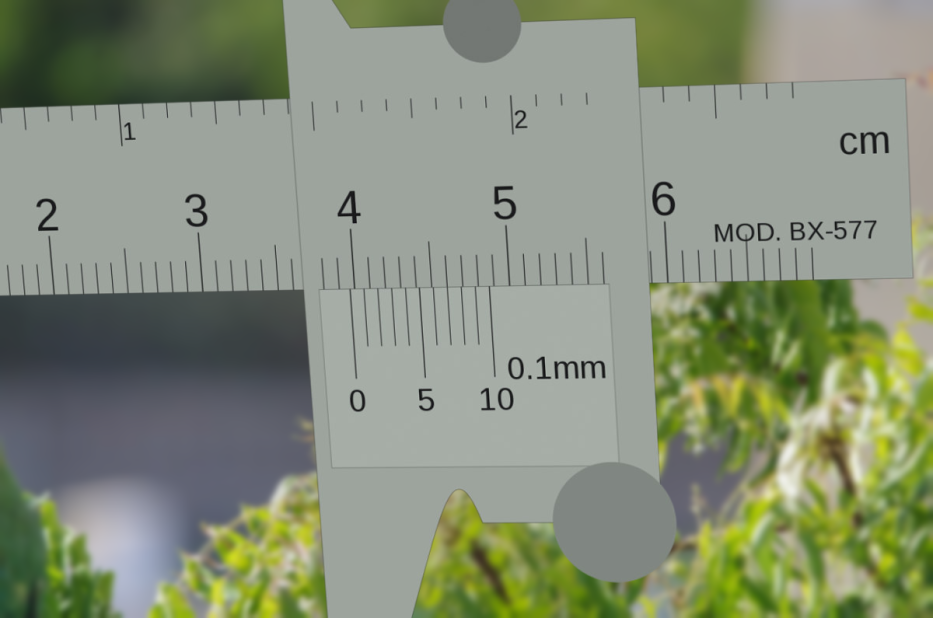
39.7 mm
